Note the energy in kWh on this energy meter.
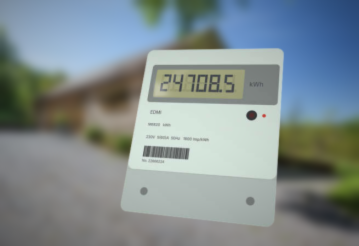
24708.5 kWh
